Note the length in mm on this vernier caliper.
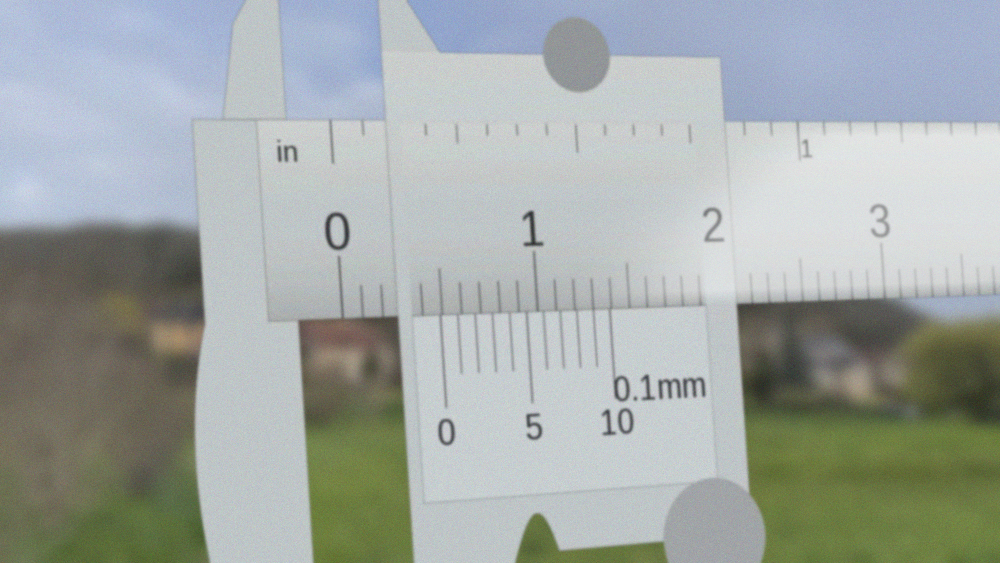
4.9 mm
